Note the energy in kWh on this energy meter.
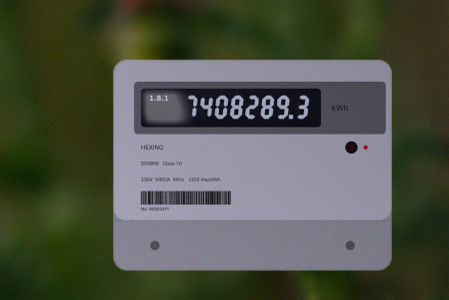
7408289.3 kWh
